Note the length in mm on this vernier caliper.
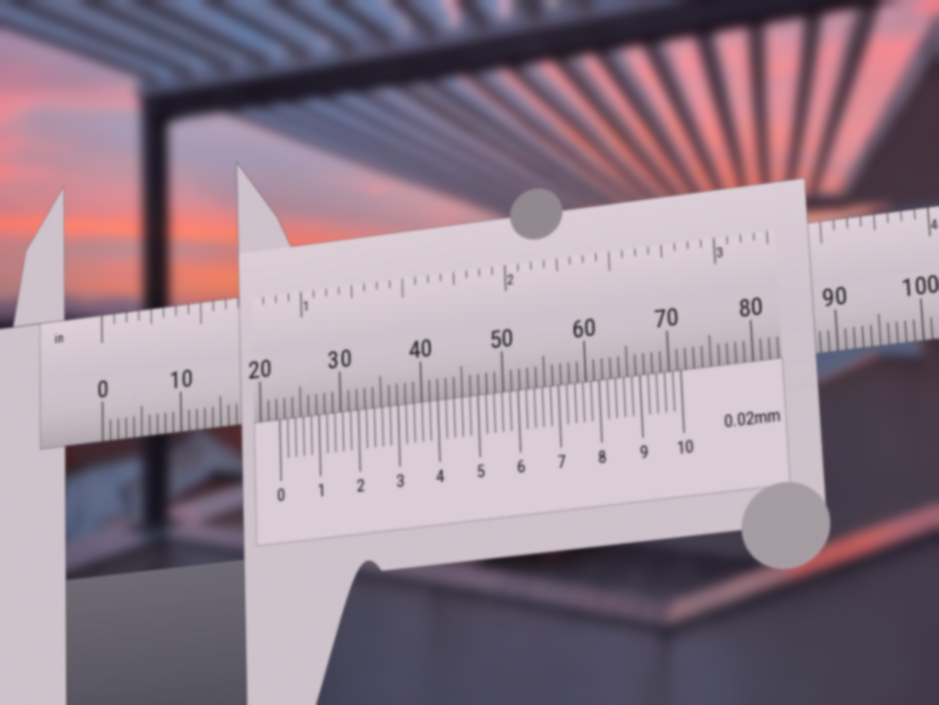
22.4 mm
